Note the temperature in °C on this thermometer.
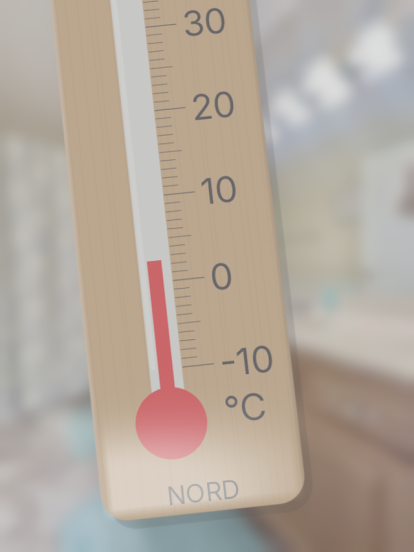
2.5 °C
